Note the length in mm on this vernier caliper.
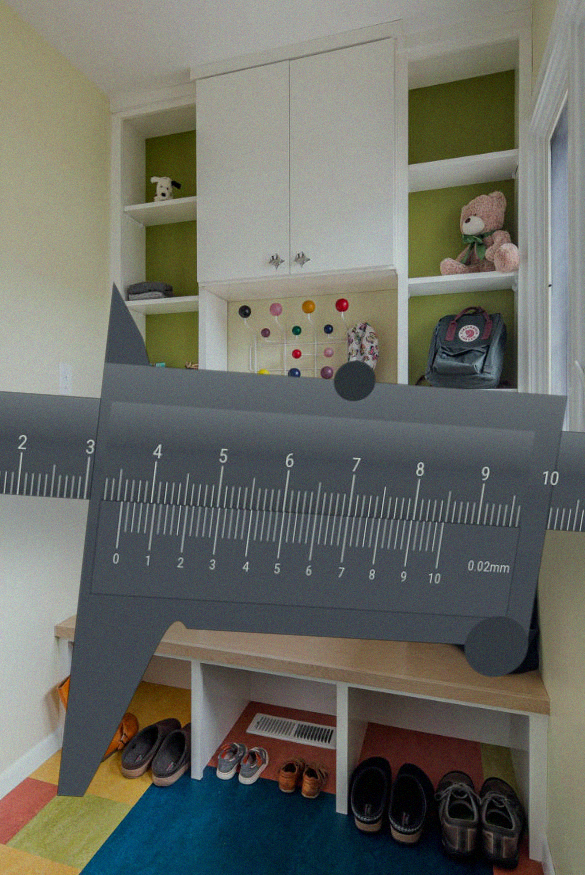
35.6 mm
